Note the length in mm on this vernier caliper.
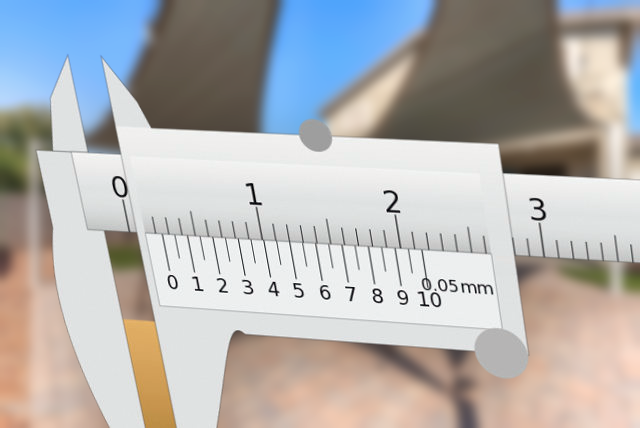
2.5 mm
